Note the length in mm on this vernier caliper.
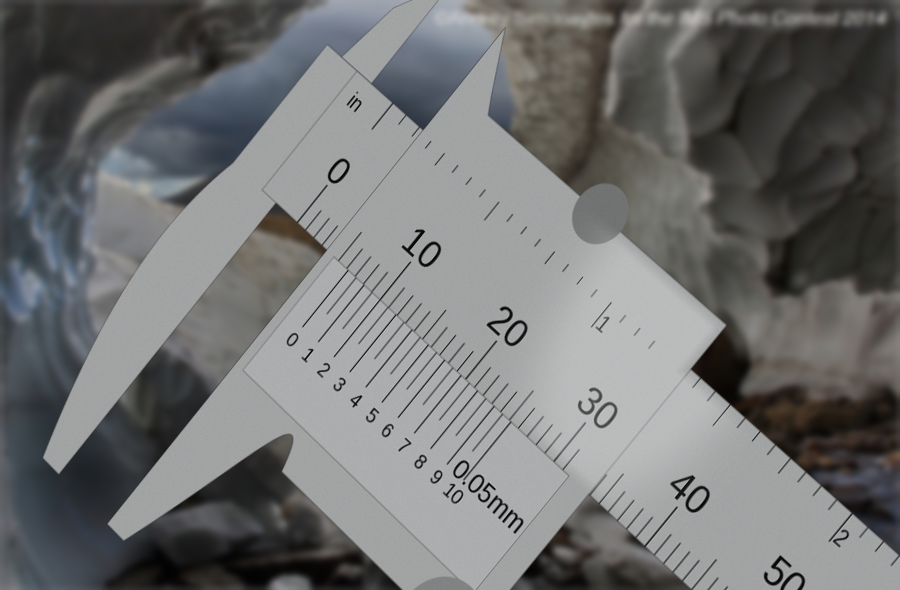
6.2 mm
